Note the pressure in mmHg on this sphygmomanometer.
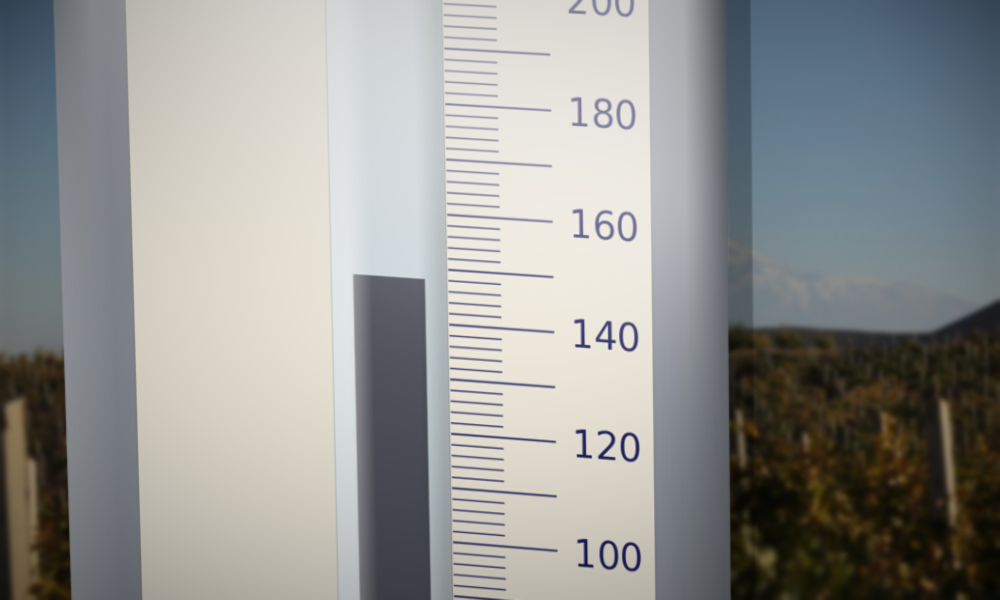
148 mmHg
